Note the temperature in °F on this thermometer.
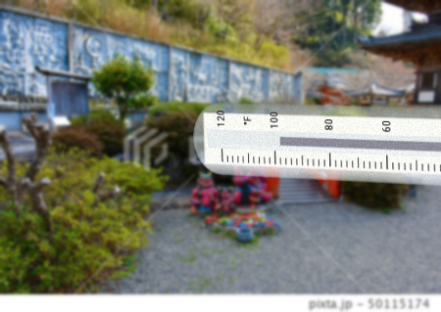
98 °F
